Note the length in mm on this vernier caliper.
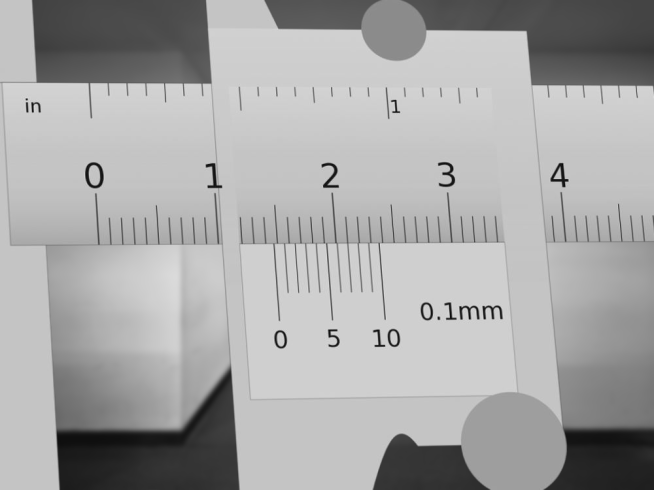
14.7 mm
